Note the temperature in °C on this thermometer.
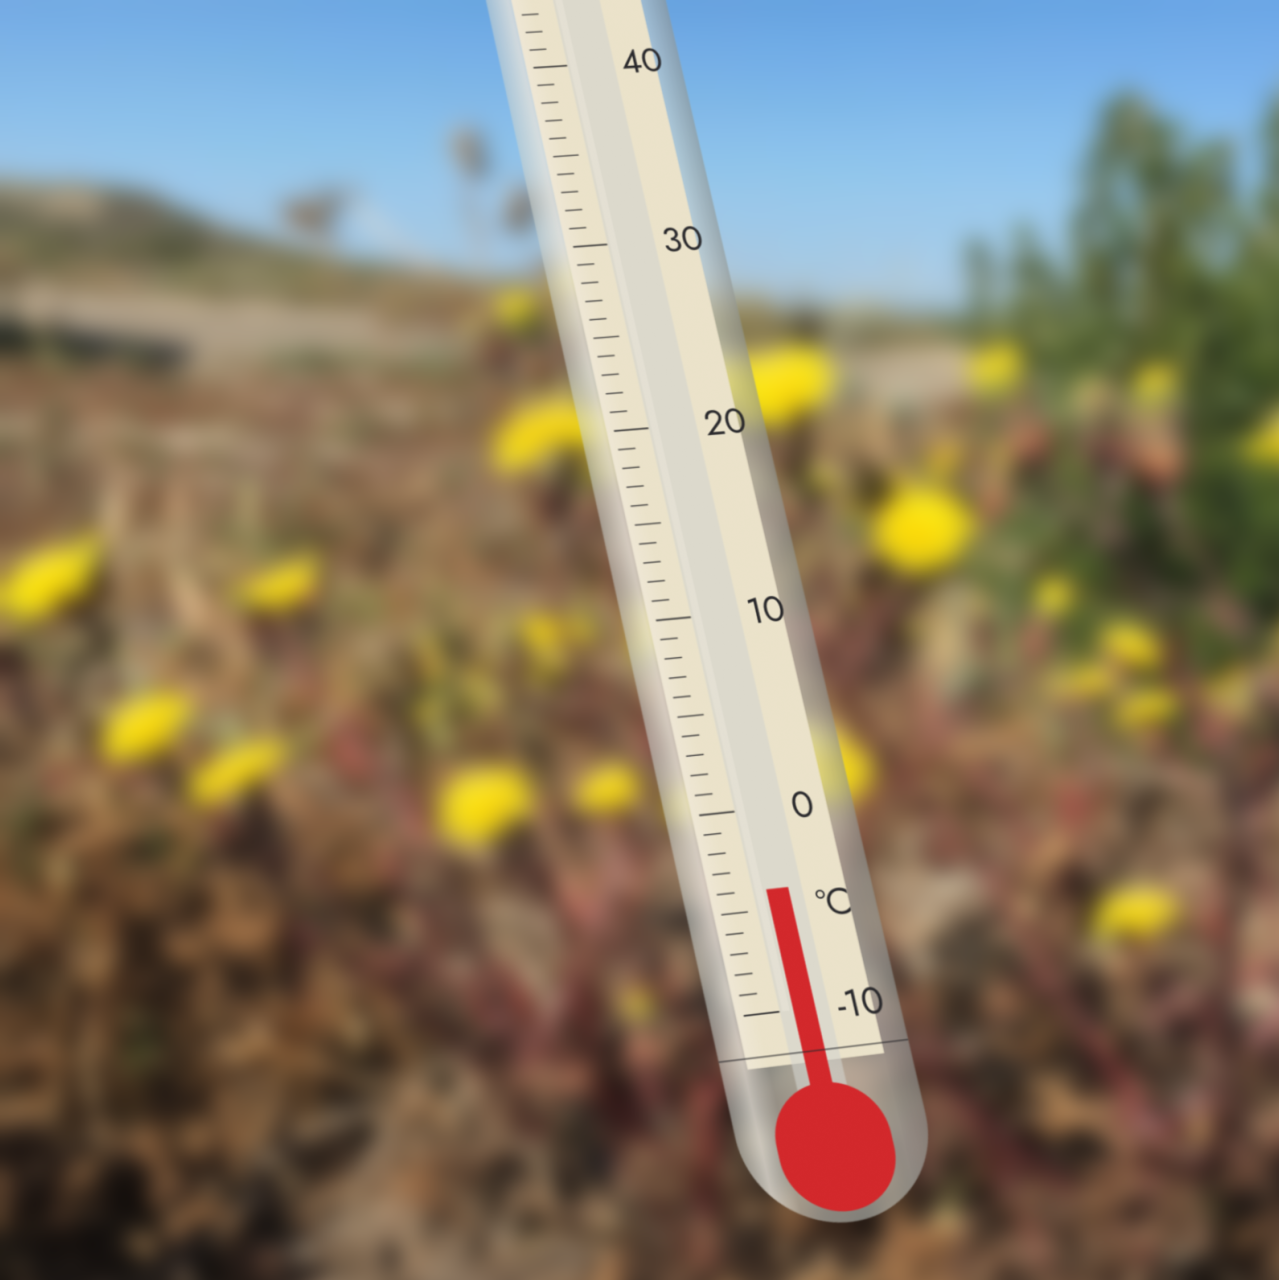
-4 °C
